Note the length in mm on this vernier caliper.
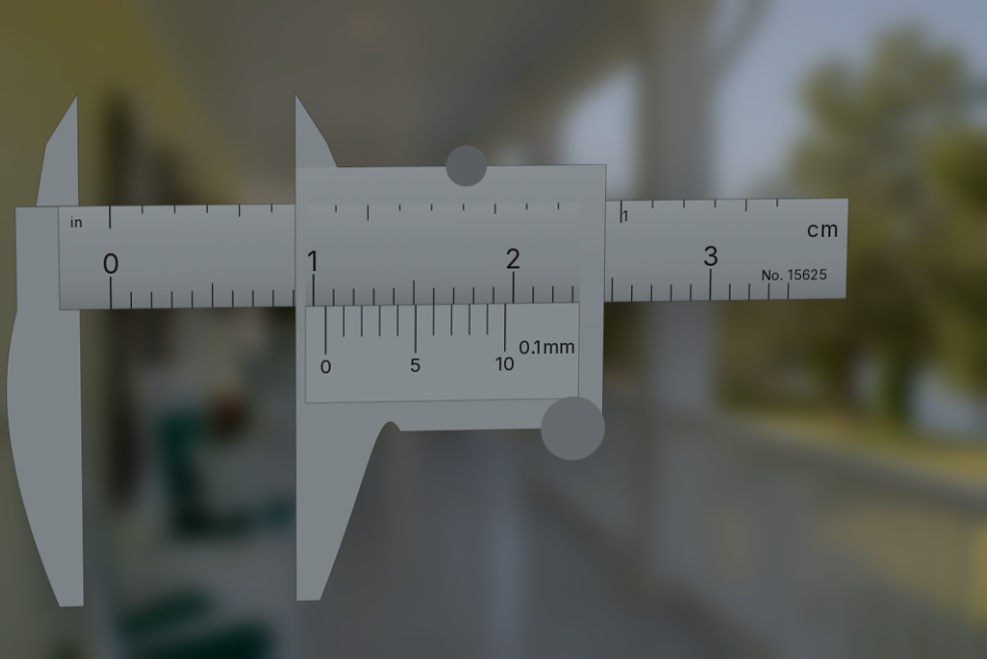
10.6 mm
